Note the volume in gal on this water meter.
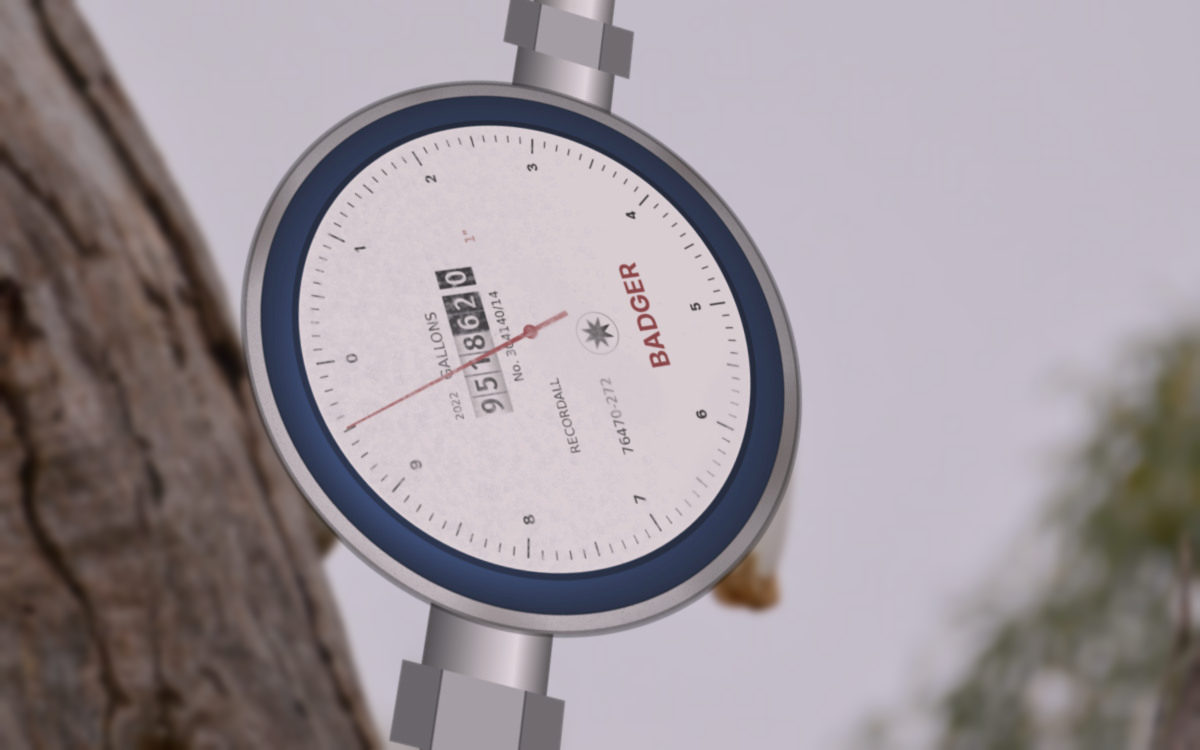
9518619.5 gal
